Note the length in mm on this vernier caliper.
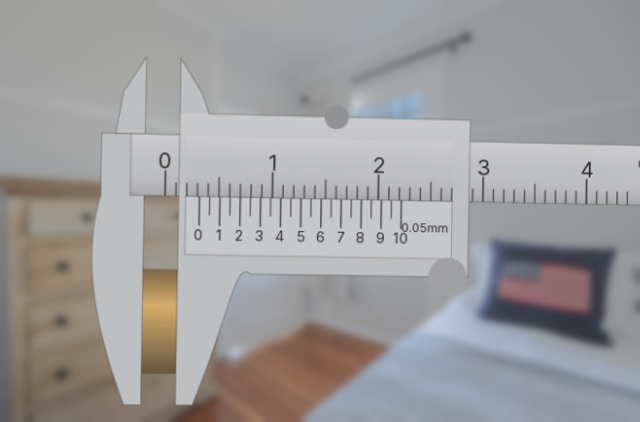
3.2 mm
